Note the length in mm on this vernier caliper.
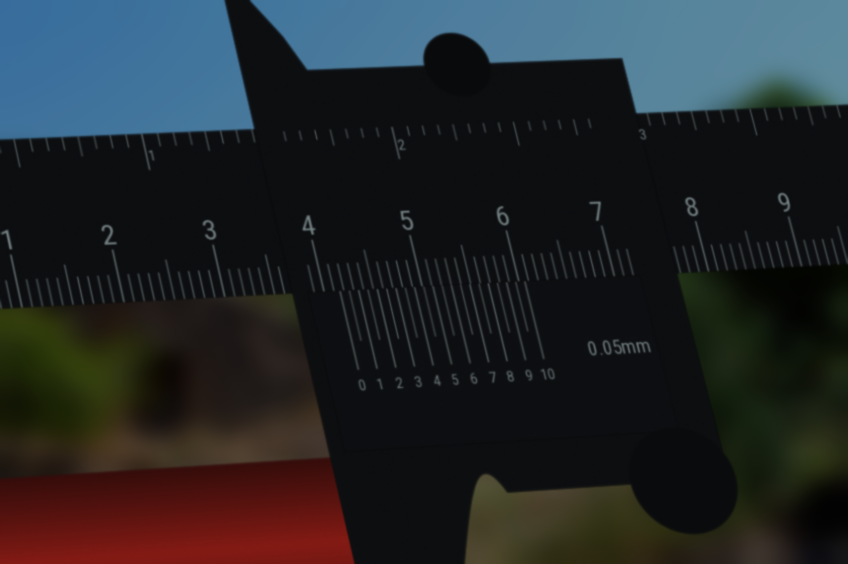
41.6 mm
